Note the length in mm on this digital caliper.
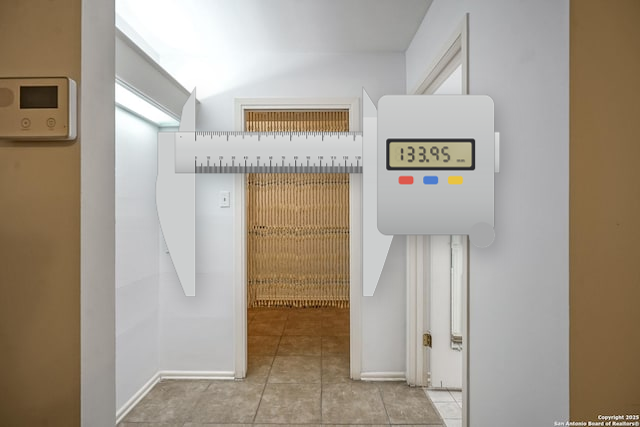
133.95 mm
